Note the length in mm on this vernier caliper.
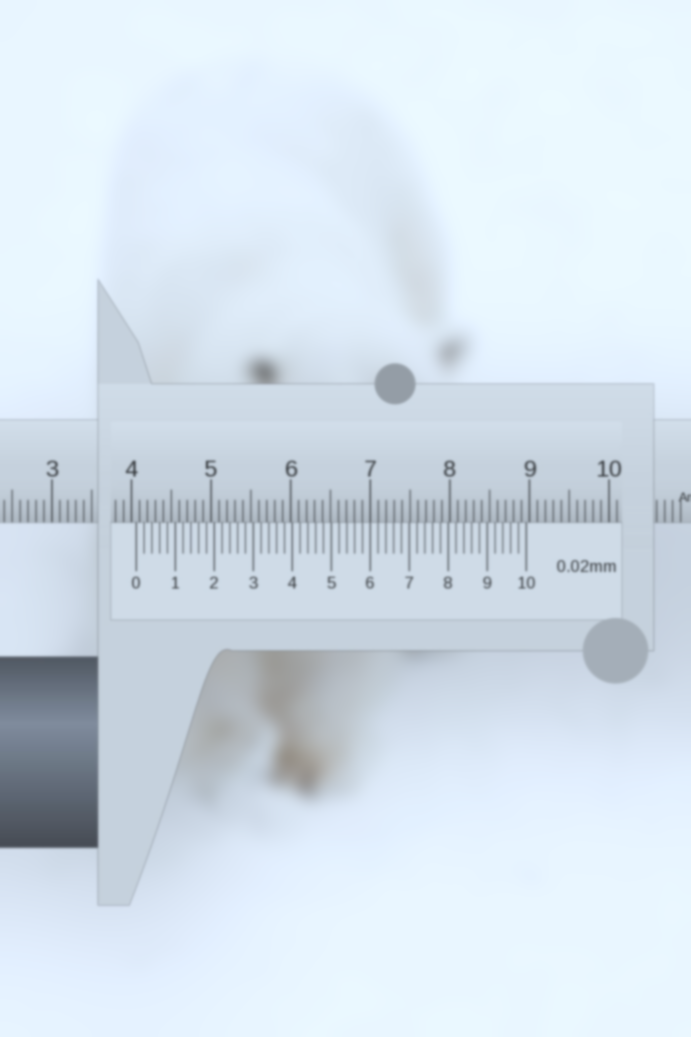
40.6 mm
